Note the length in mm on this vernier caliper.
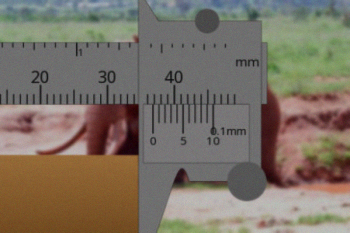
36.8 mm
